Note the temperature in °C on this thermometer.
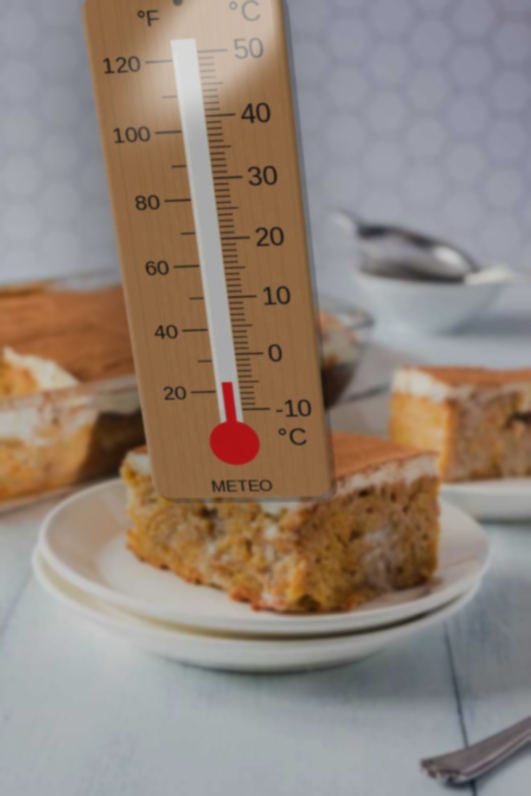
-5 °C
